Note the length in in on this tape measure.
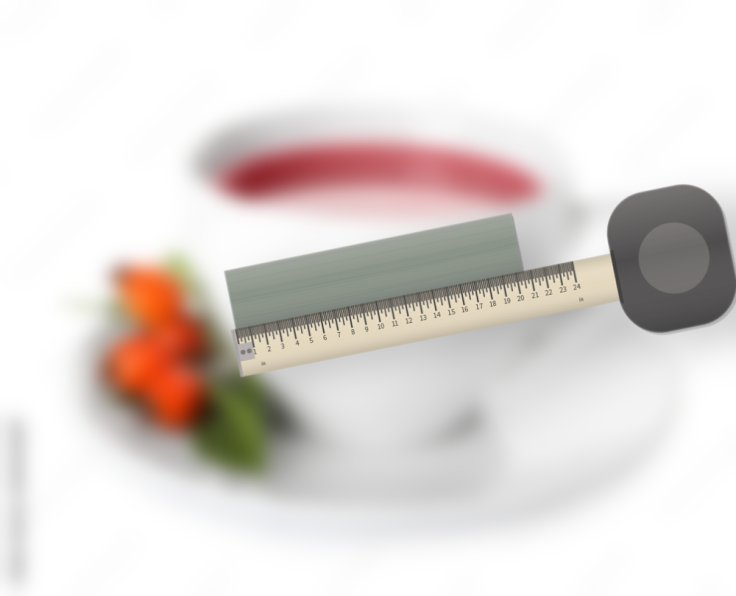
20.5 in
